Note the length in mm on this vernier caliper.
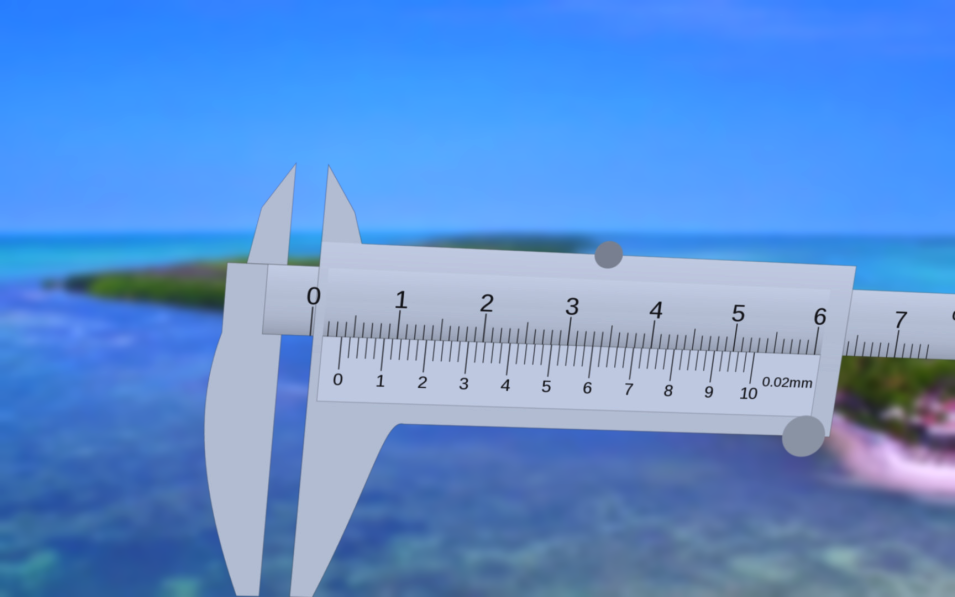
3.6 mm
